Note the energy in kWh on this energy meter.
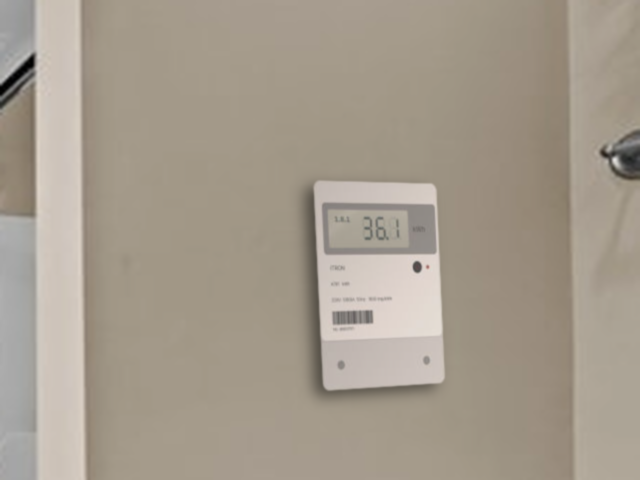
36.1 kWh
